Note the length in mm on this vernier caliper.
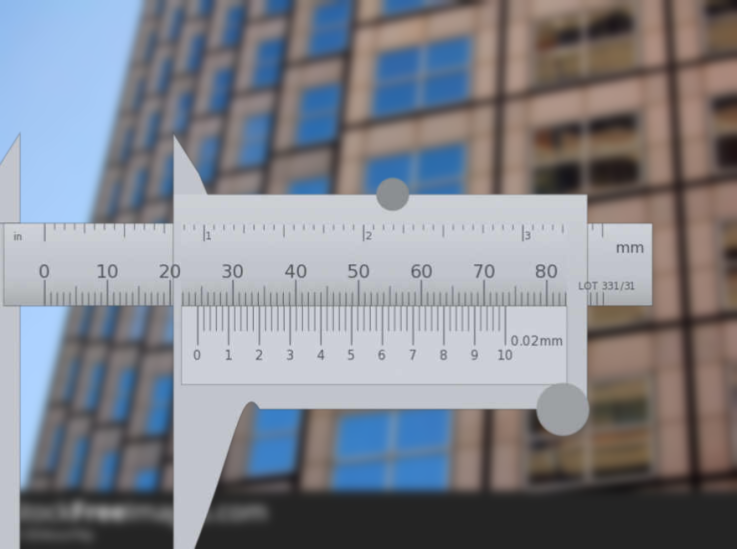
24.4 mm
